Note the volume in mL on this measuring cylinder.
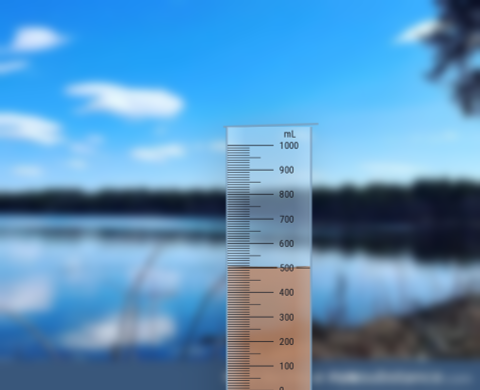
500 mL
